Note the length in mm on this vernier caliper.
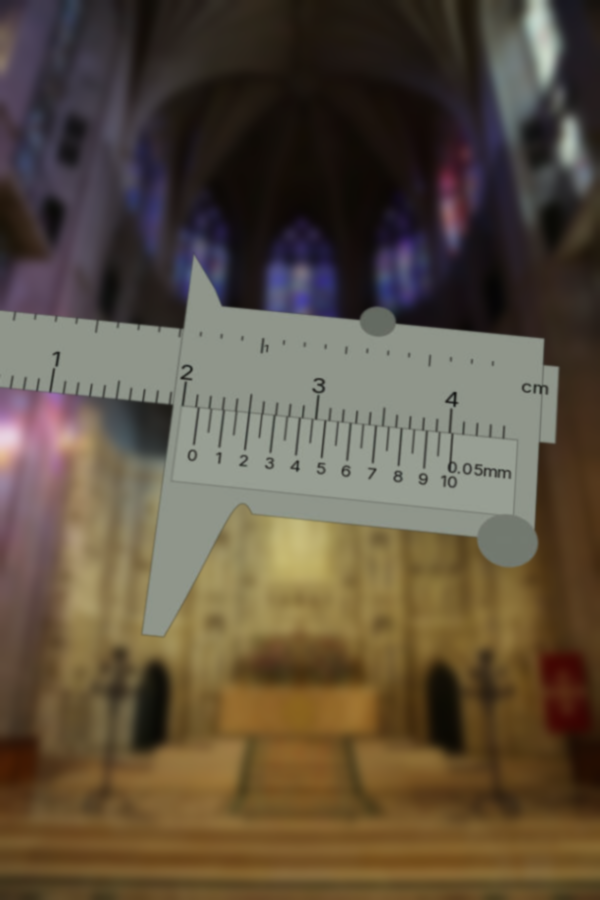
21.2 mm
